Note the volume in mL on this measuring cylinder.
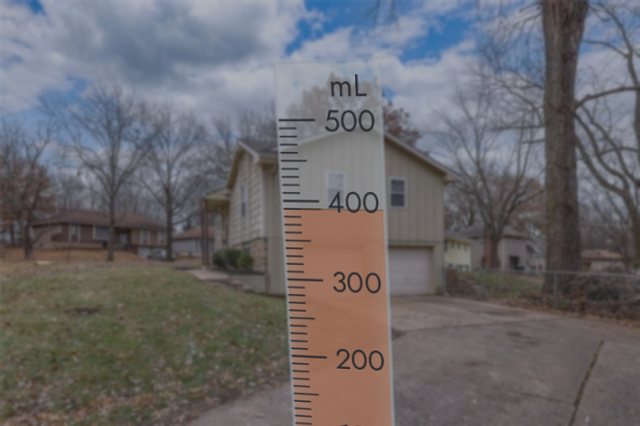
390 mL
